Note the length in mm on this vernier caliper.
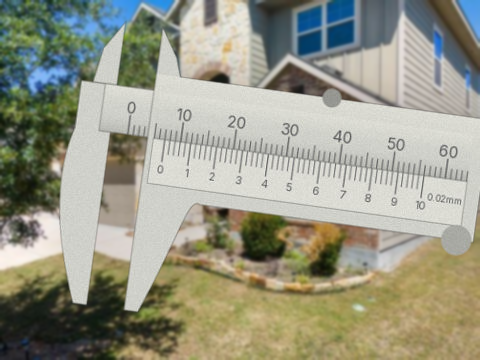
7.0 mm
